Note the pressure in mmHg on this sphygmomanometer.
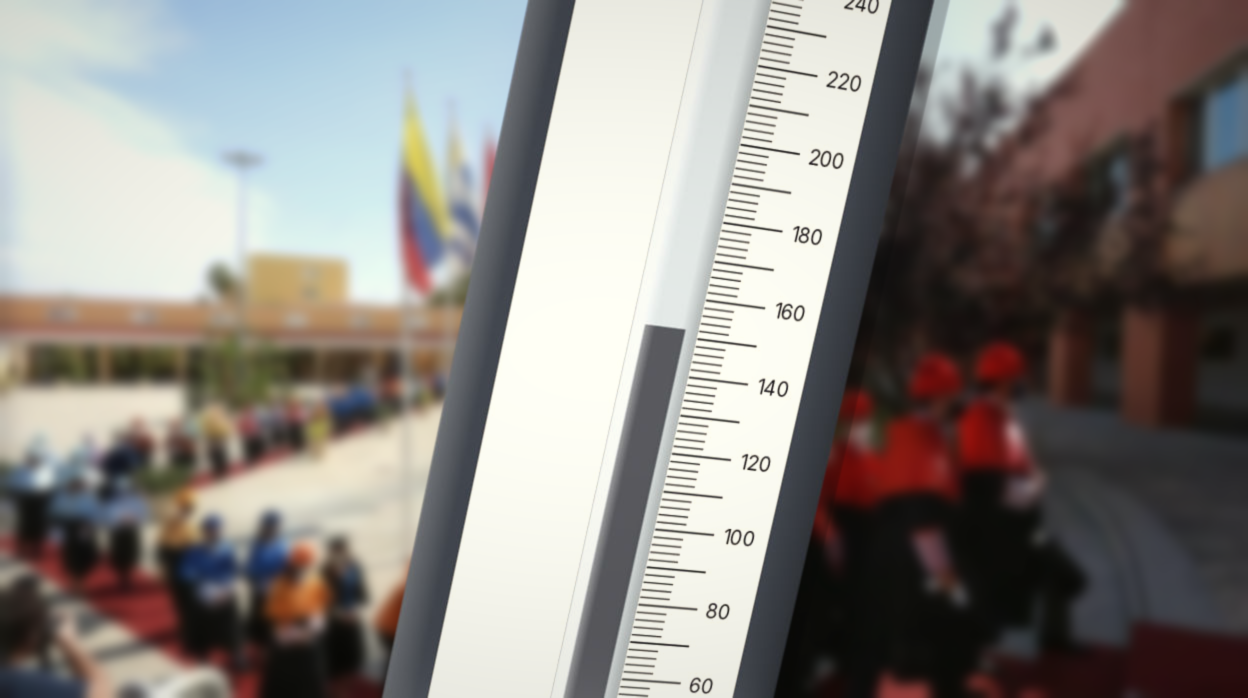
152 mmHg
